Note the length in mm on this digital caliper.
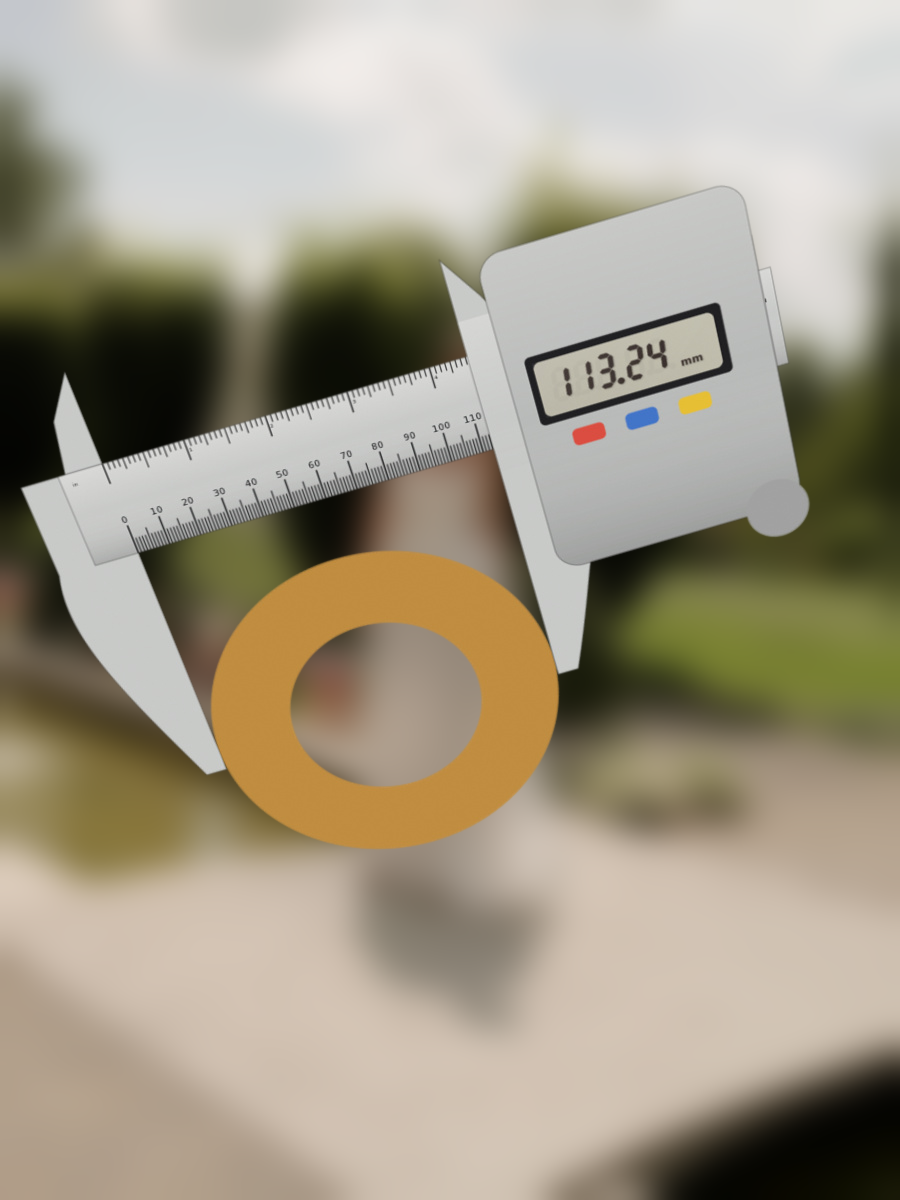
113.24 mm
